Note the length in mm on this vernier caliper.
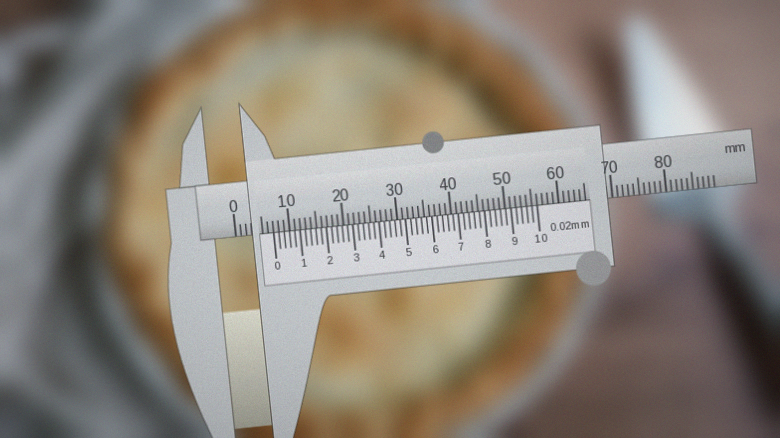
7.0 mm
